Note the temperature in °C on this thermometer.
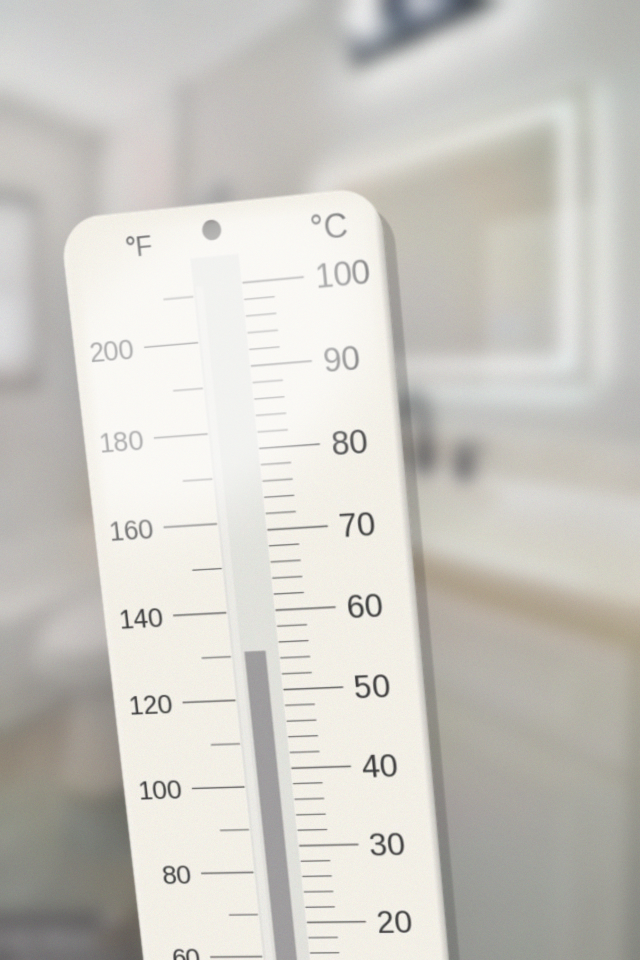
55 °C
